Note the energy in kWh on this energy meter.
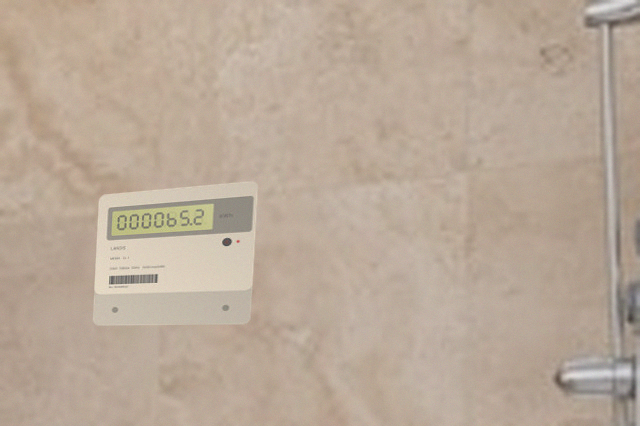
65.2 kWh
